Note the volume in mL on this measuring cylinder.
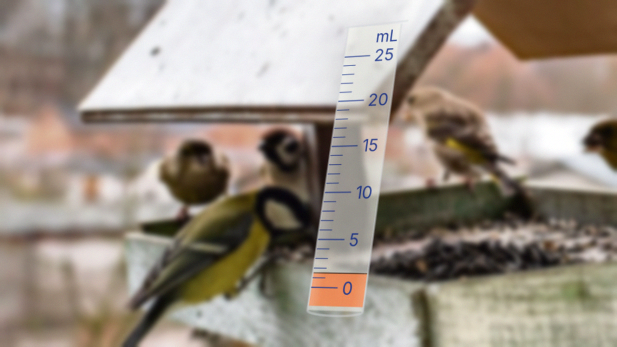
1.5 mL
